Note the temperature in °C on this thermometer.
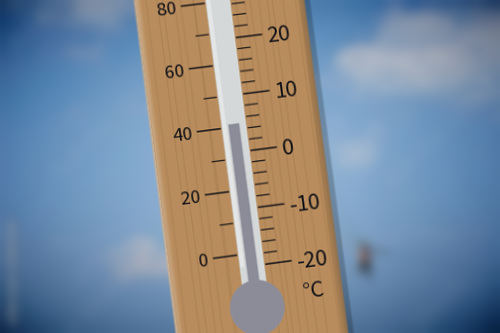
5 °C
